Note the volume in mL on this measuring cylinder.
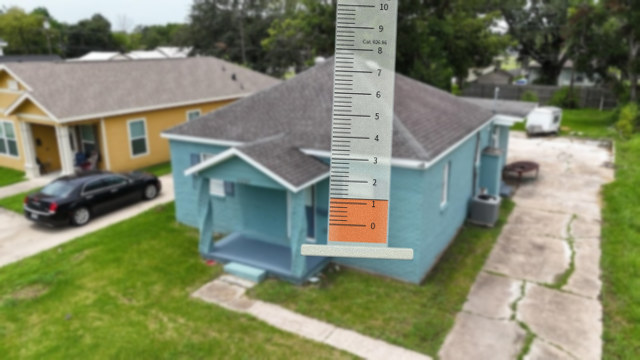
1.2 mL
